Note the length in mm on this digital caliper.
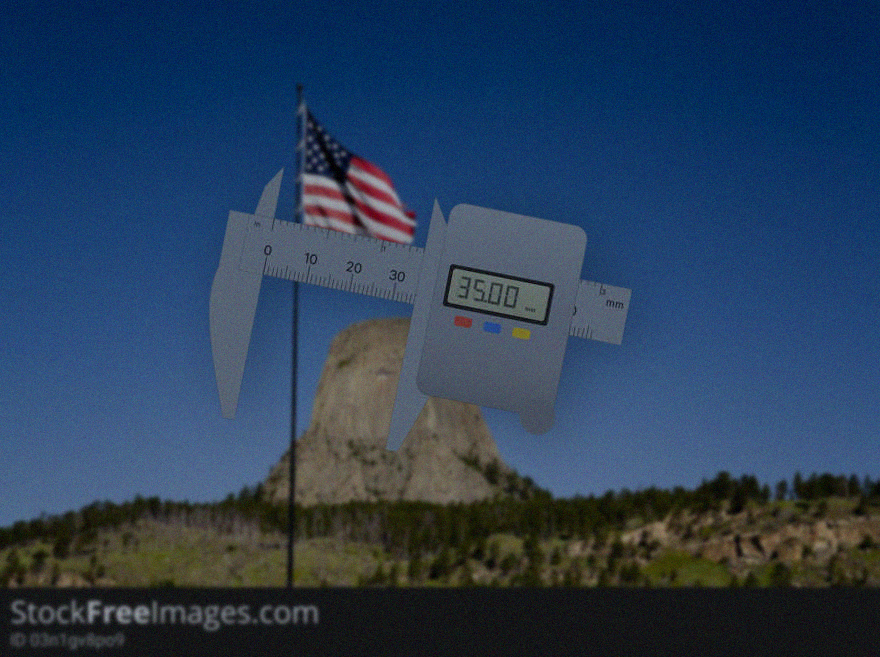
35.00 mm
